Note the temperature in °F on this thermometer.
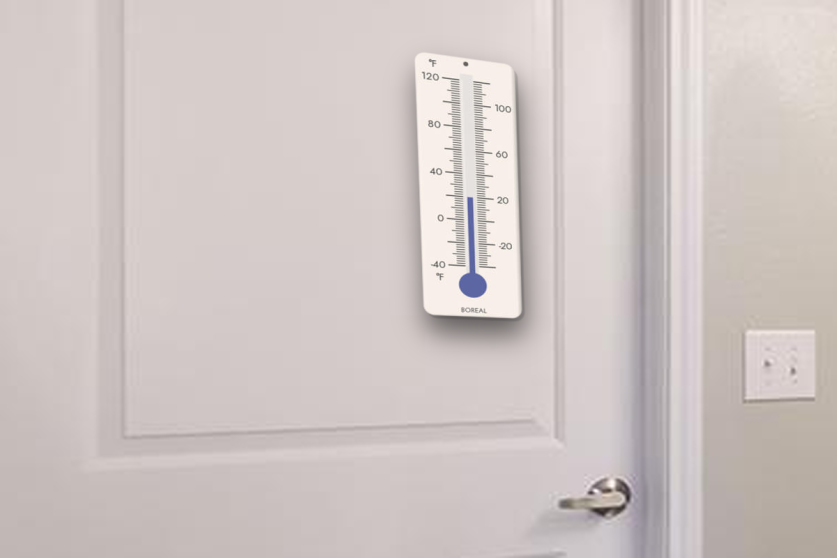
20 °F
